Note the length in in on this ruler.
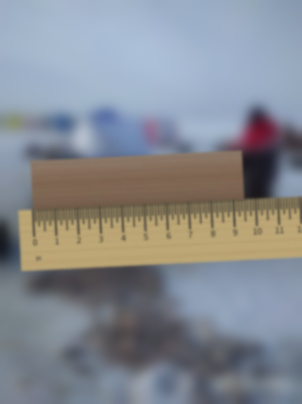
9.5 in
